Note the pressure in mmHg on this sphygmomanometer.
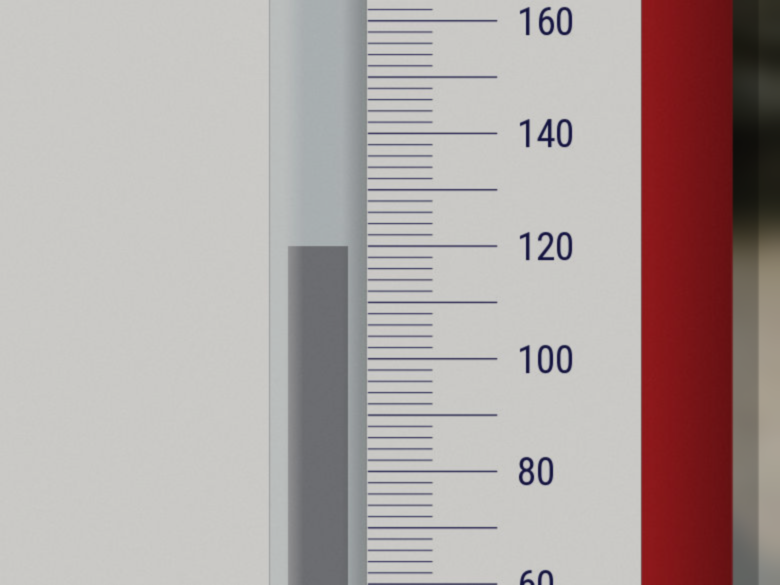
120 mmHg
